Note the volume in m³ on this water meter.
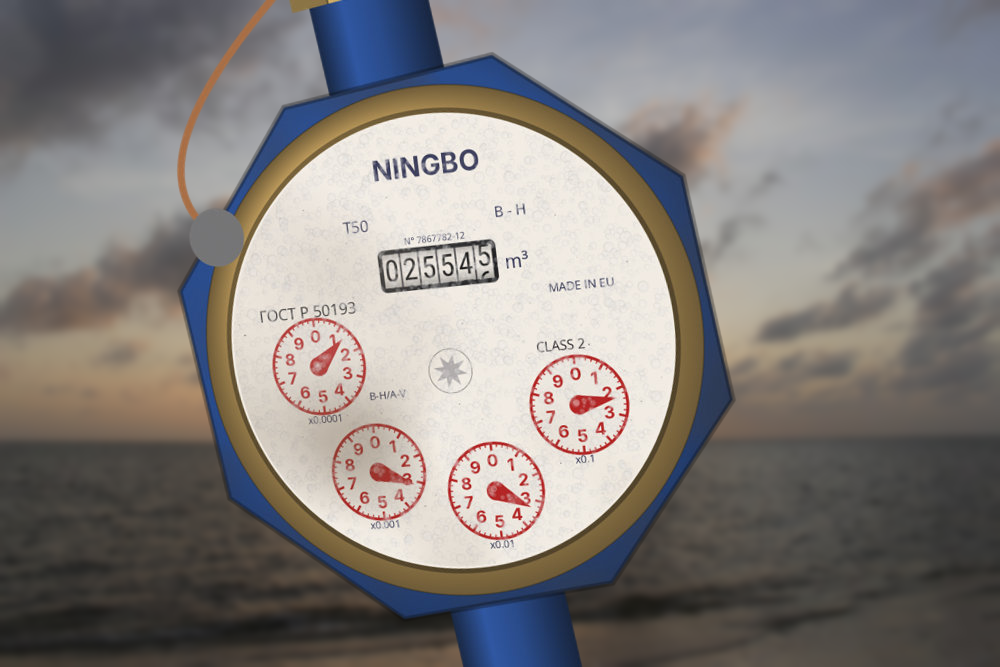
25545.2331 m³
